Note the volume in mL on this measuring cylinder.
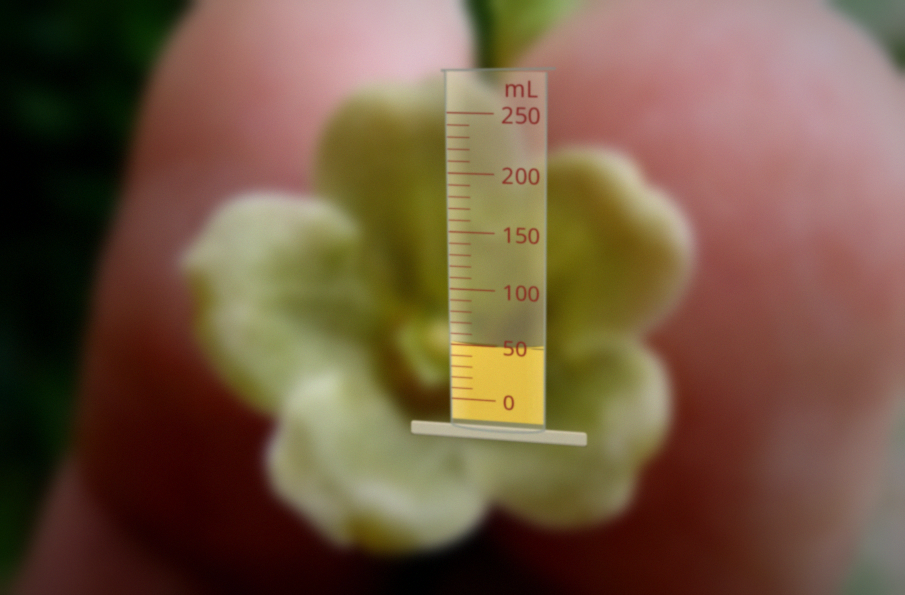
50 mL
